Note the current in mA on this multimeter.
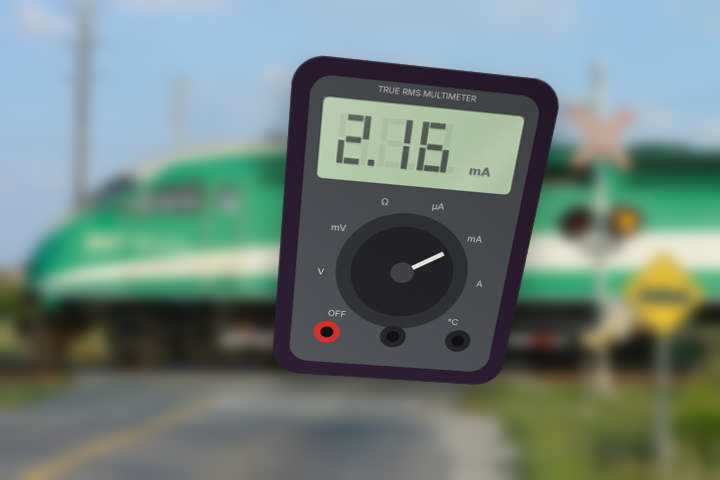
2.16 mA
